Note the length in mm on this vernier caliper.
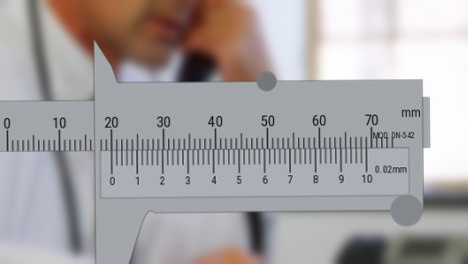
20.0 mm
